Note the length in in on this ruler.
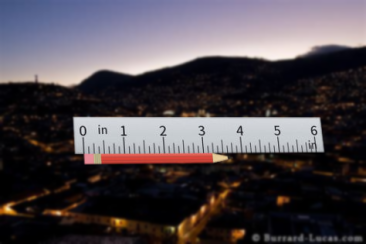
3.75 in
